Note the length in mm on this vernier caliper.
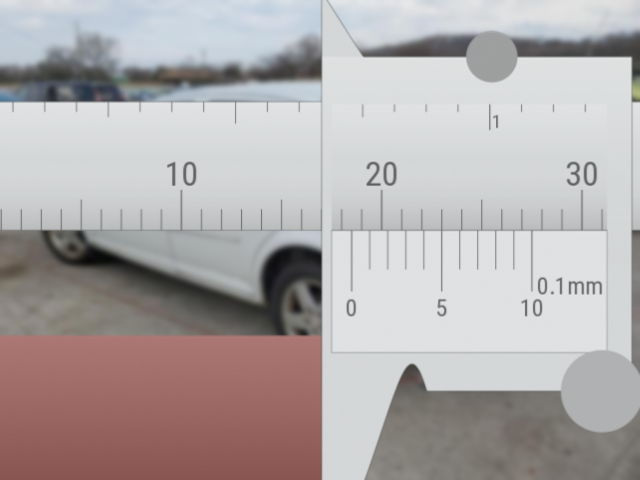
18.5 mm
